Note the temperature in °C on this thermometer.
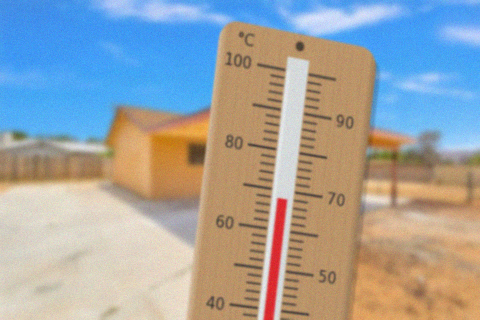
68 °C
